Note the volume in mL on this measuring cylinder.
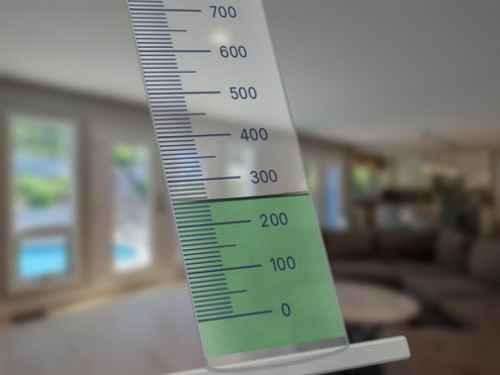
250 mL
